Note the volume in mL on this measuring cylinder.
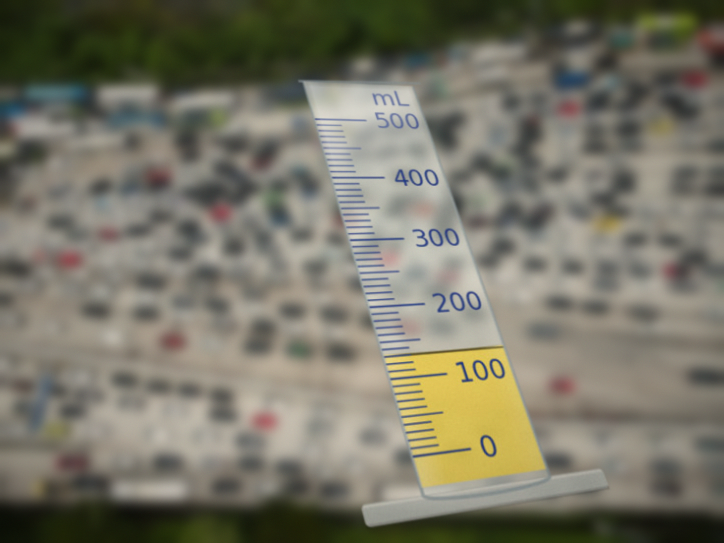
130 mL
